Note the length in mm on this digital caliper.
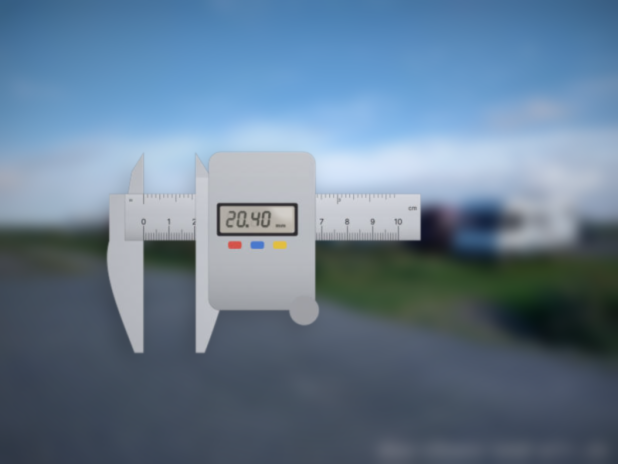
20.40 mm
